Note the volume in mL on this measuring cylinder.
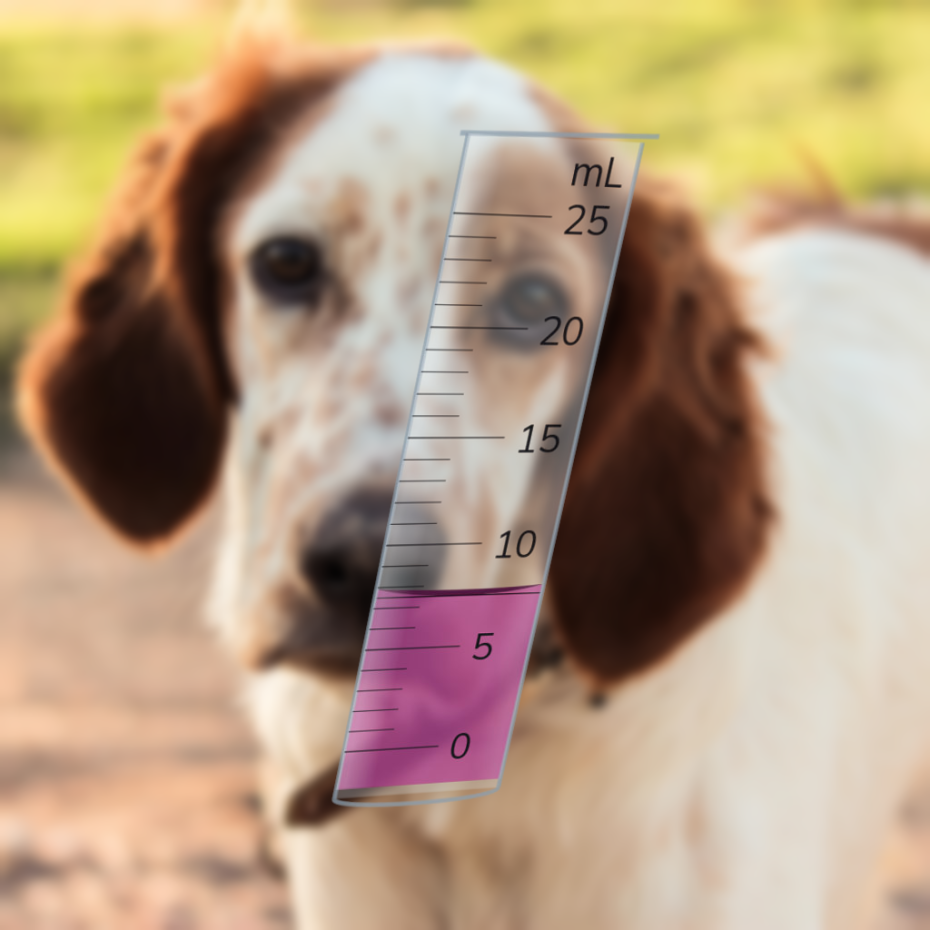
7.5 mL
